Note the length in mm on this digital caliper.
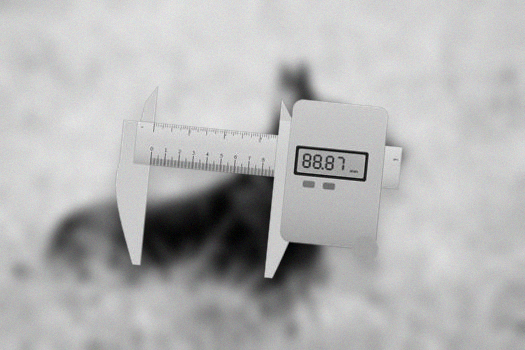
88.87 mm
